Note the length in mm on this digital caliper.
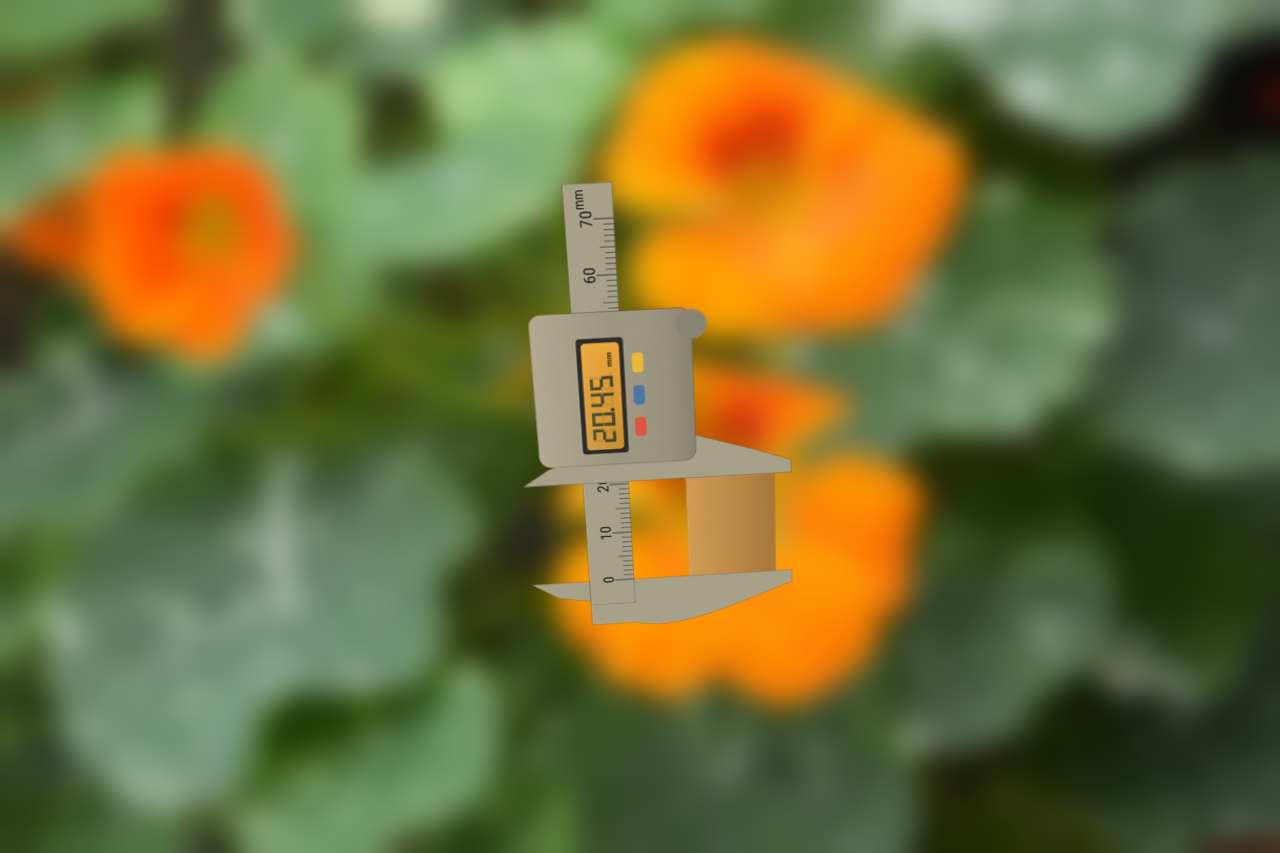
20.45 mm
